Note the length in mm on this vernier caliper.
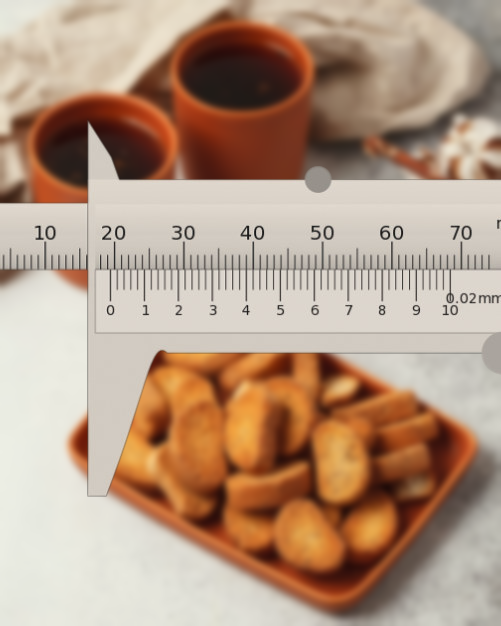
19.4 mm
